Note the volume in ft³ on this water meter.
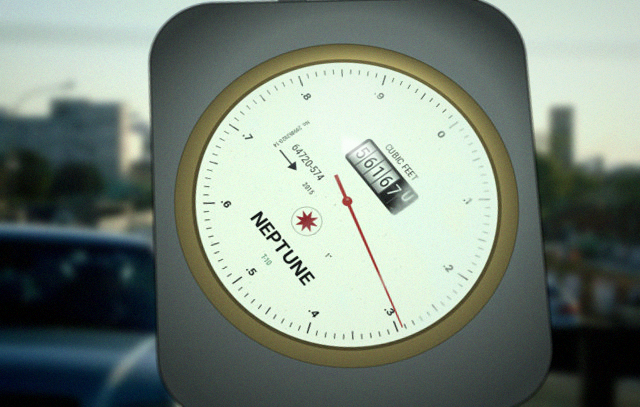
561670.29 ft³
